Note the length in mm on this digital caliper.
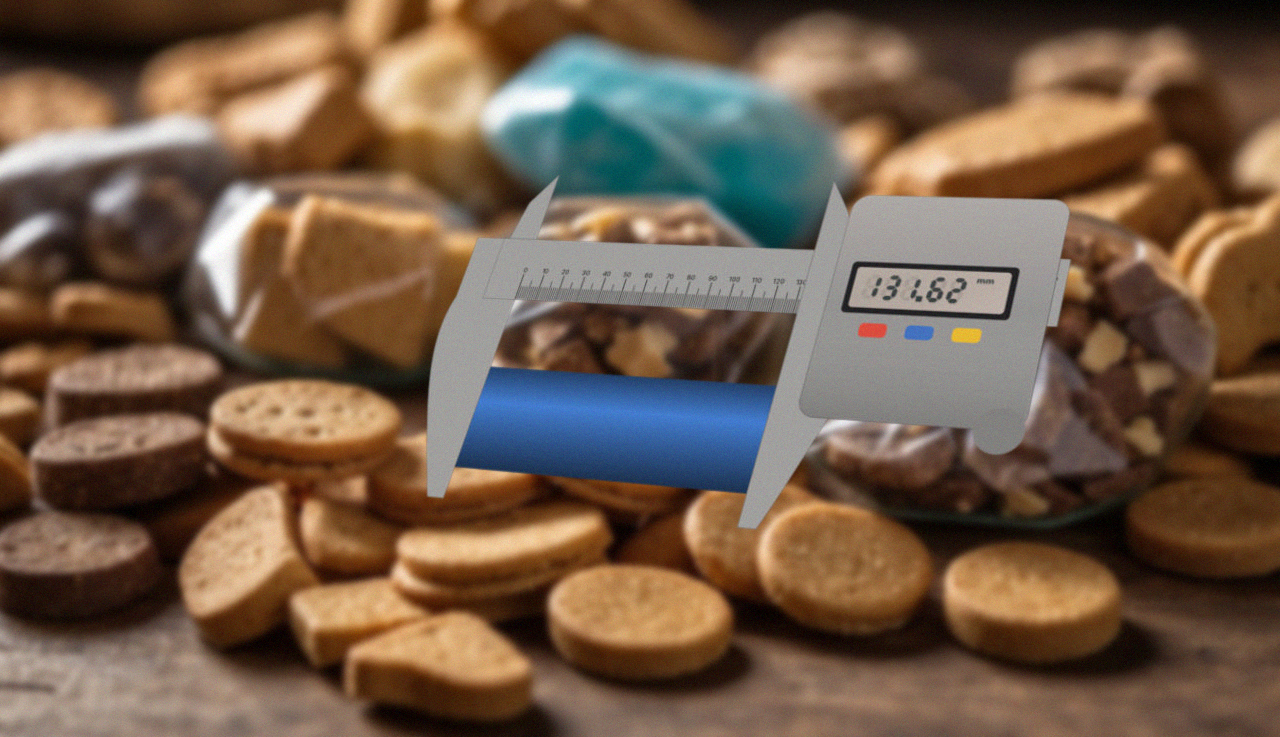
131.62 mm
